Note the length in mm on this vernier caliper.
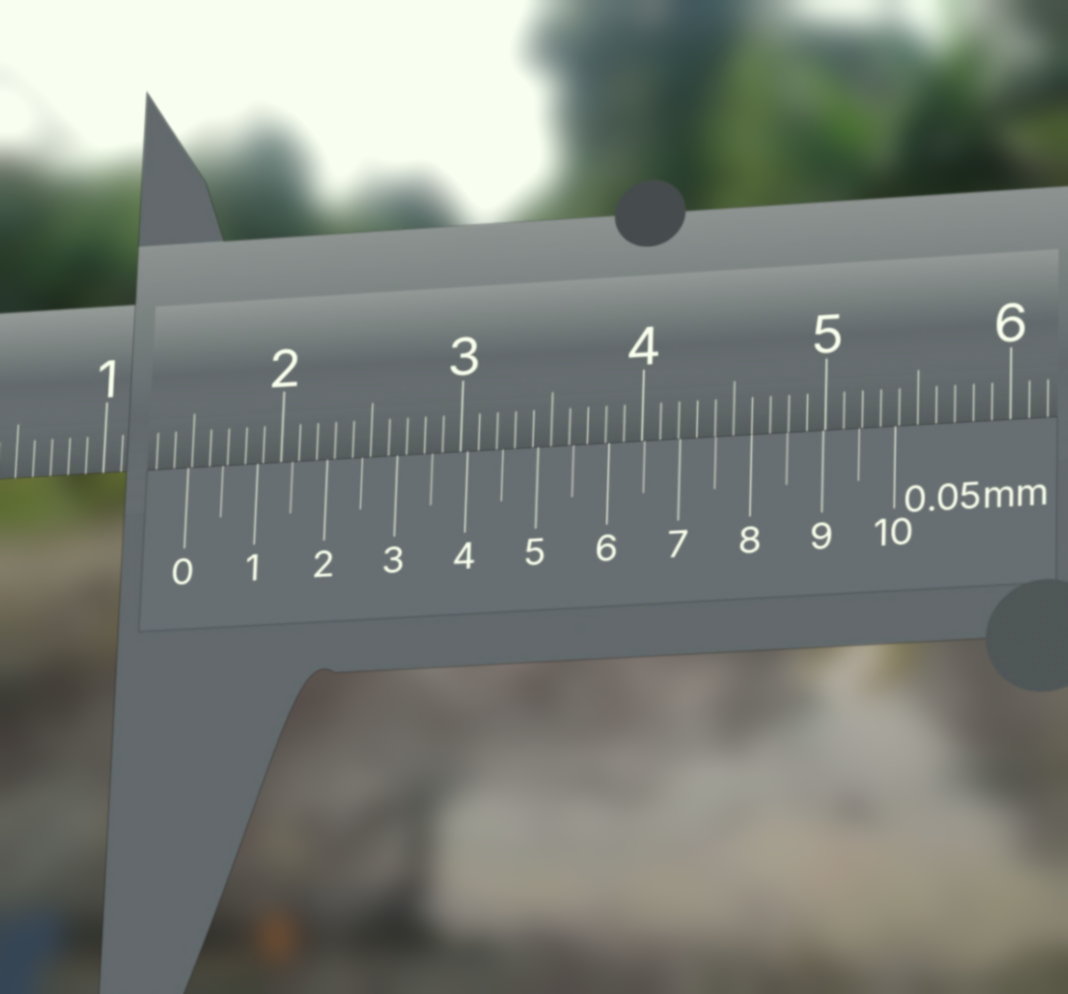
14.8 mm
